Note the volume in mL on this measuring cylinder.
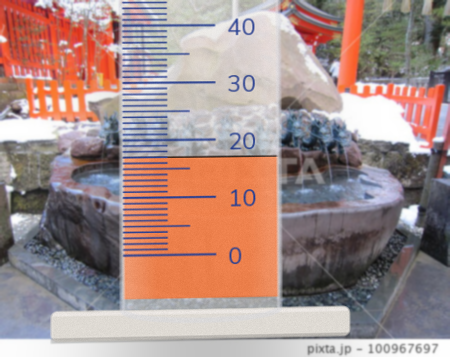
17 mL
